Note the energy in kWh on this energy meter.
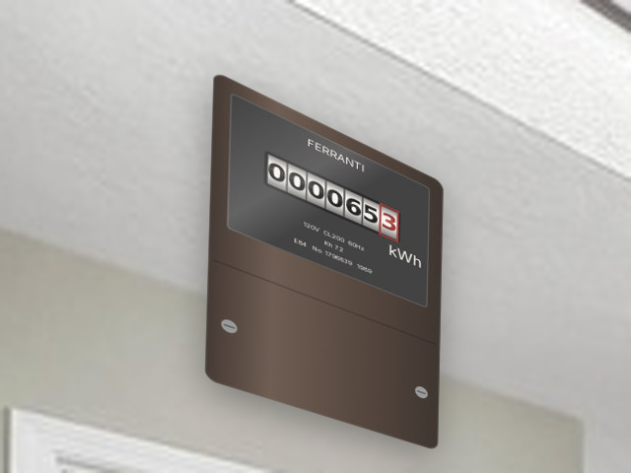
65.3 kWh
